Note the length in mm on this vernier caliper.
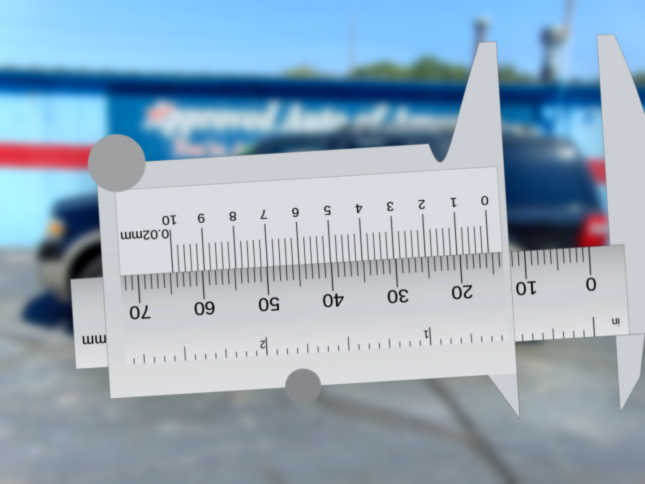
15.6 mm
